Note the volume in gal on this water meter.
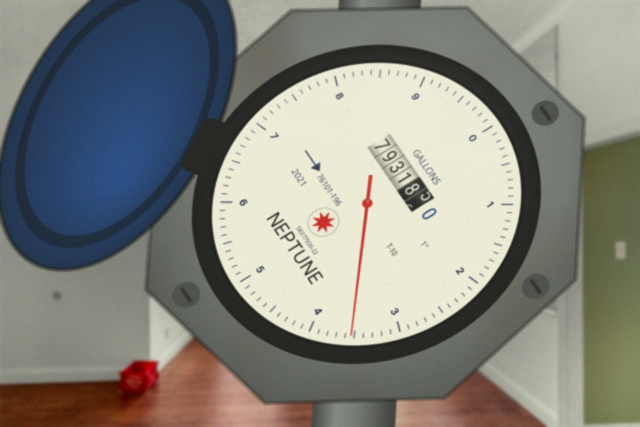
7931853.5 gal
